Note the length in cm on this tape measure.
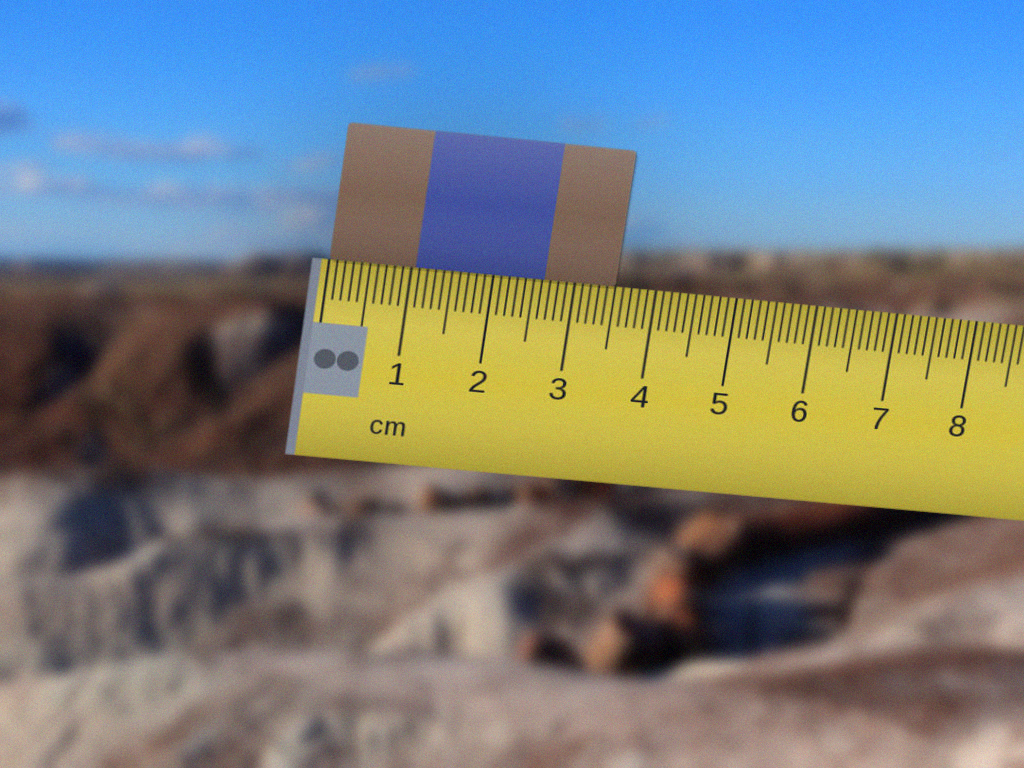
3.5 cm
